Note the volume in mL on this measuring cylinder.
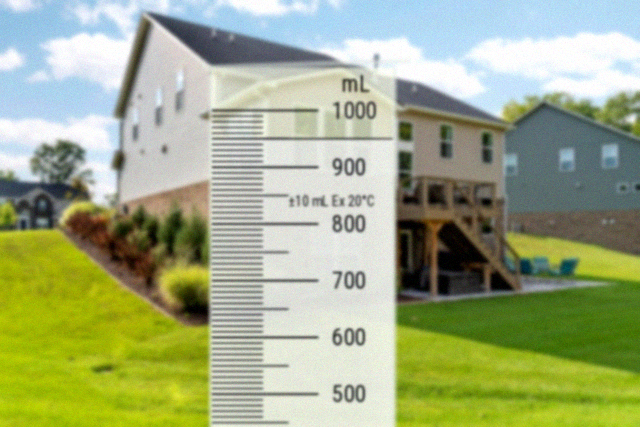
950 mL
